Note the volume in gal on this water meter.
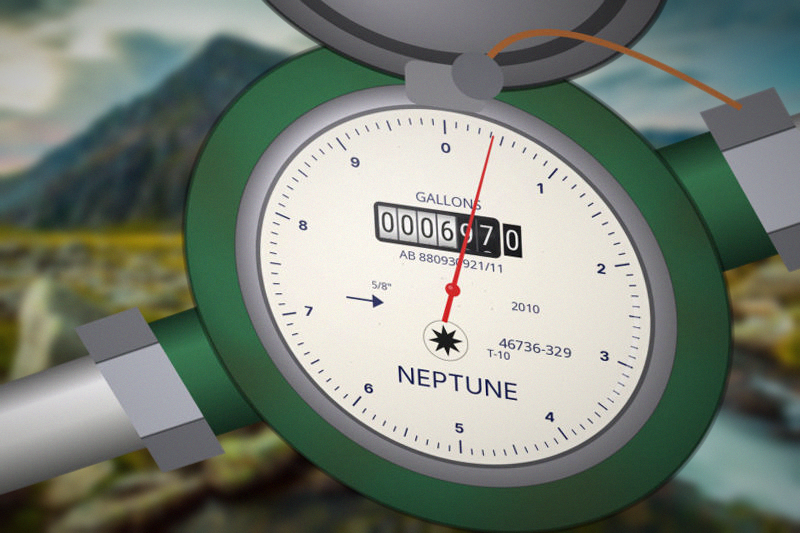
6970.4 gal
